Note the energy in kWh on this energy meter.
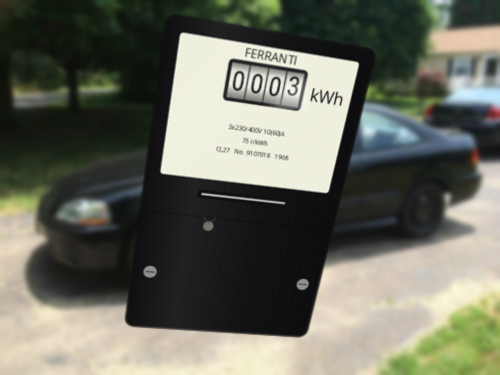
3 kWh
